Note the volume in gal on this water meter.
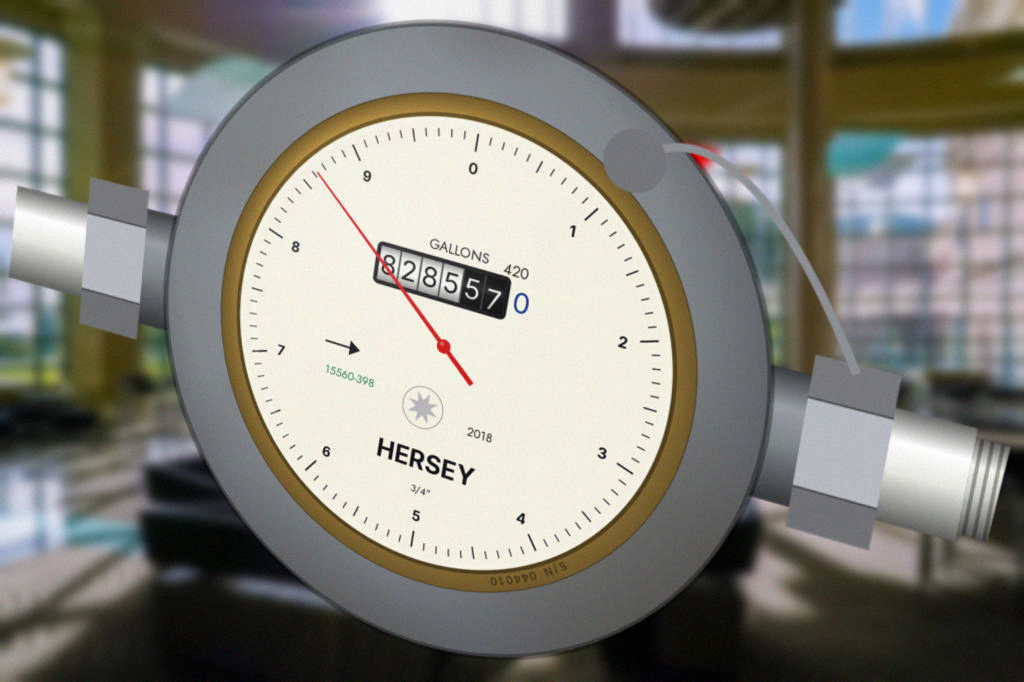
8285568.6 gal
